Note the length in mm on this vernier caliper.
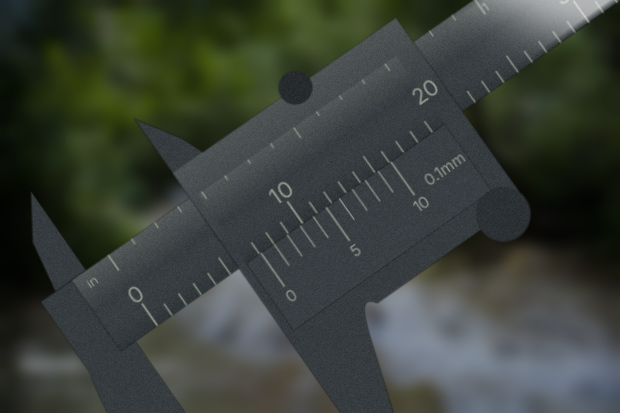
7.1 mm
